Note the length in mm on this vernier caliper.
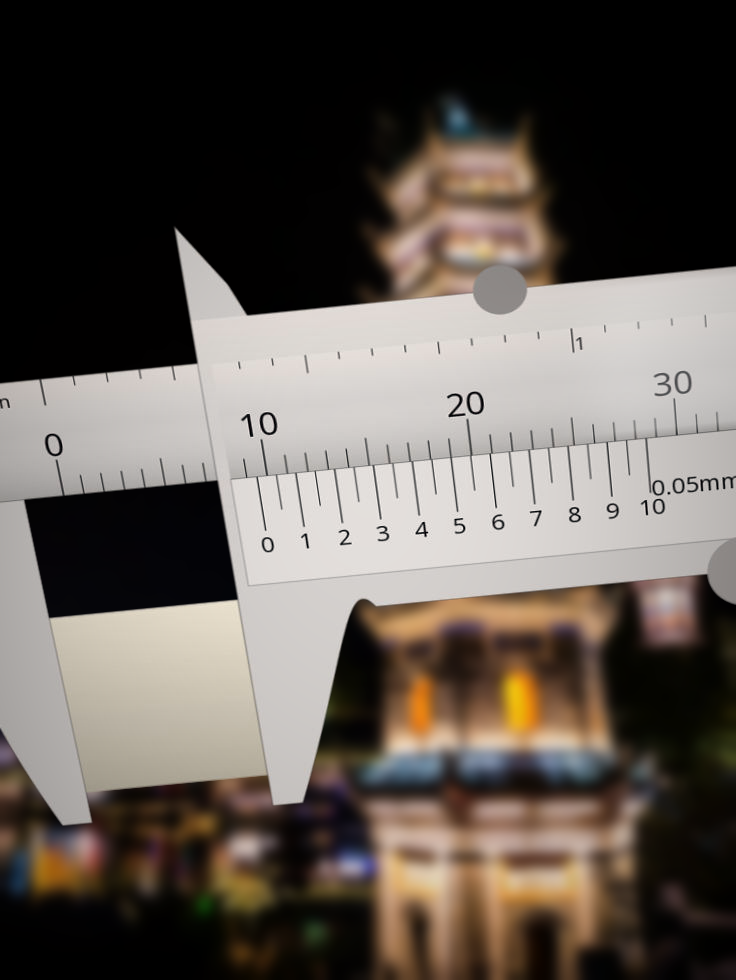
9.5 mm
